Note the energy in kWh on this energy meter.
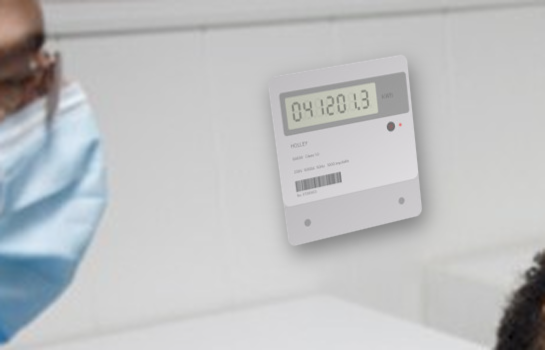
41201.3 kWh
